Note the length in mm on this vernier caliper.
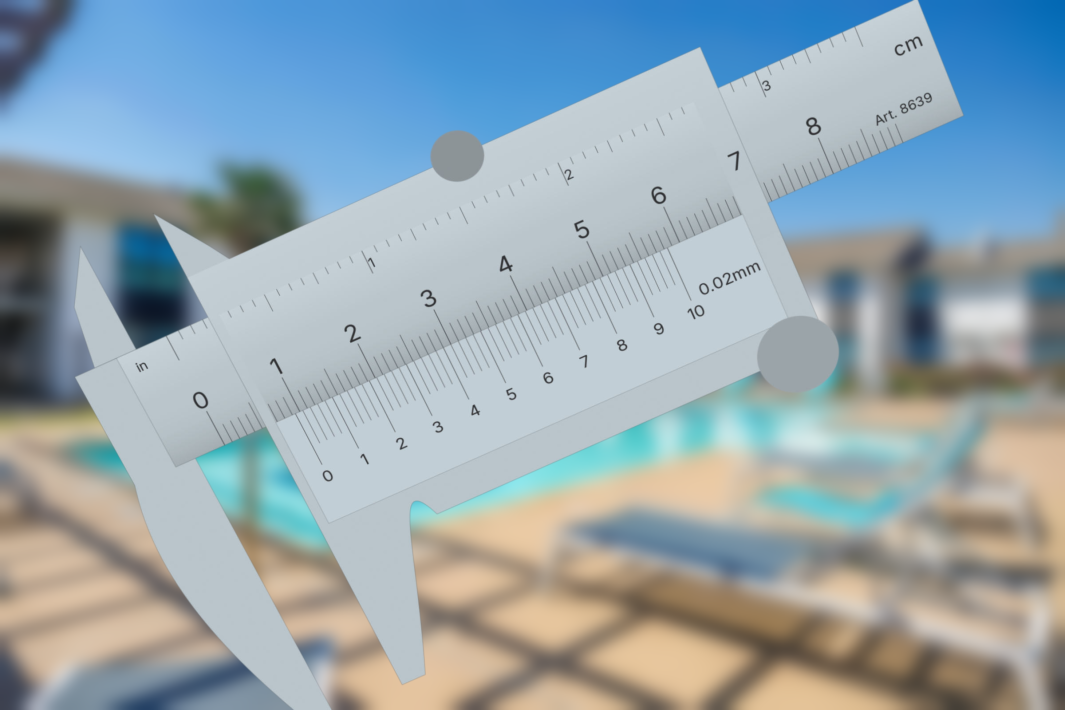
9.4 mm
